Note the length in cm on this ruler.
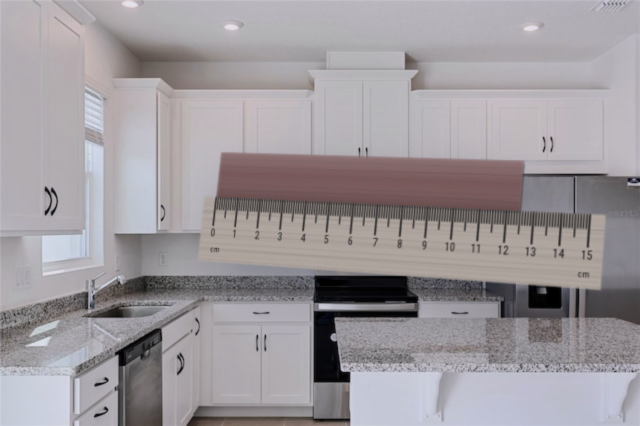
12.5 cm
